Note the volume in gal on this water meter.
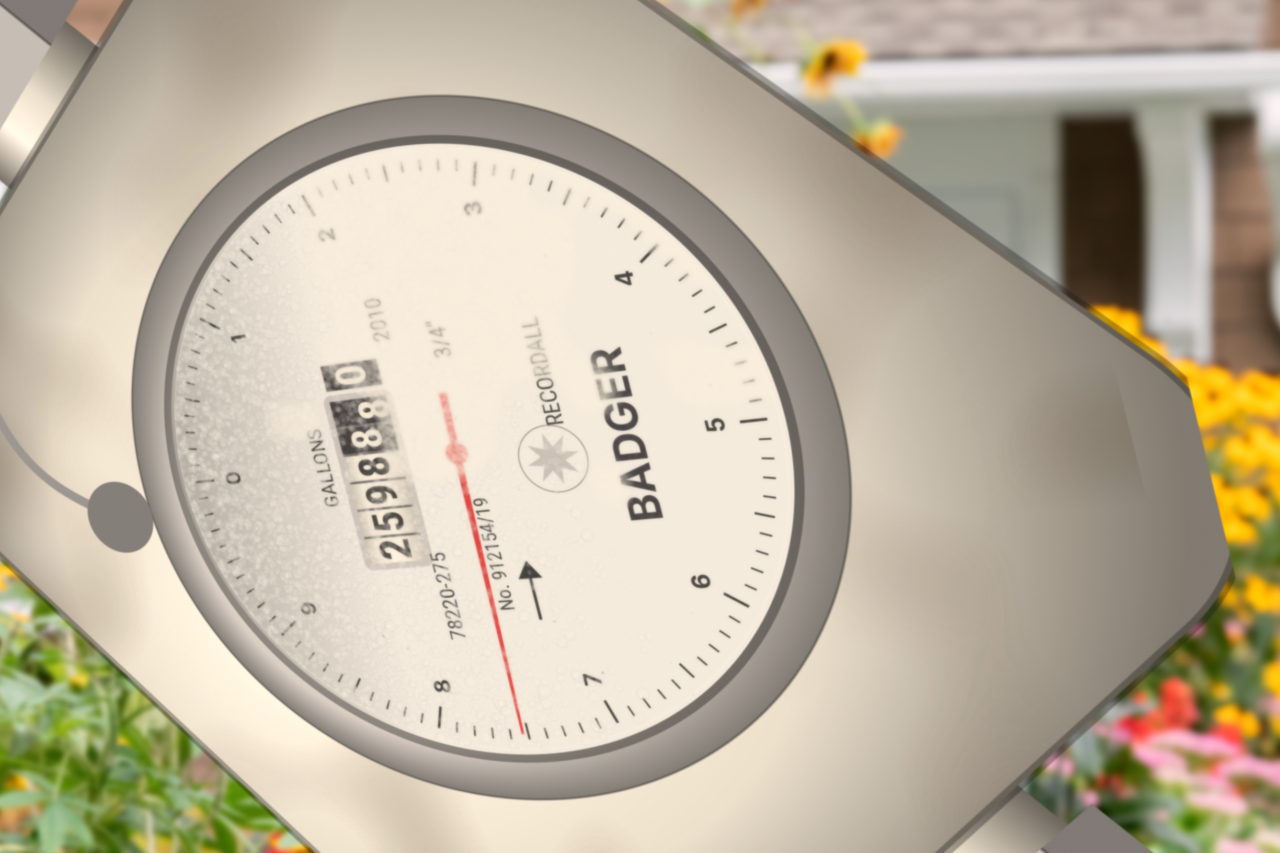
2598877.5 gal
